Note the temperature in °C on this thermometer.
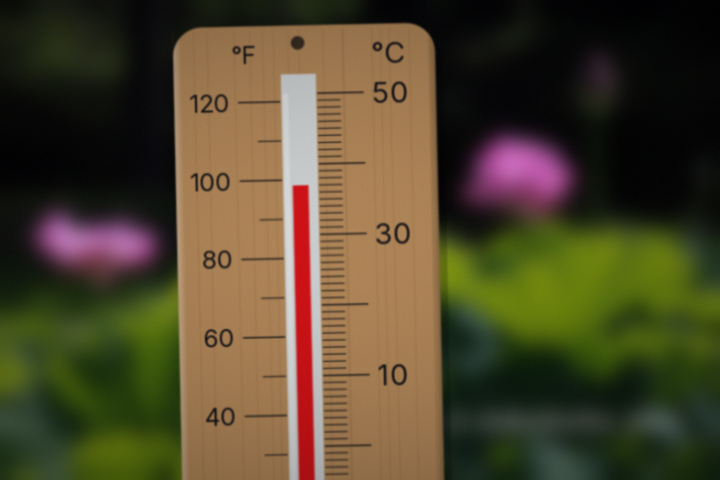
37 °C
